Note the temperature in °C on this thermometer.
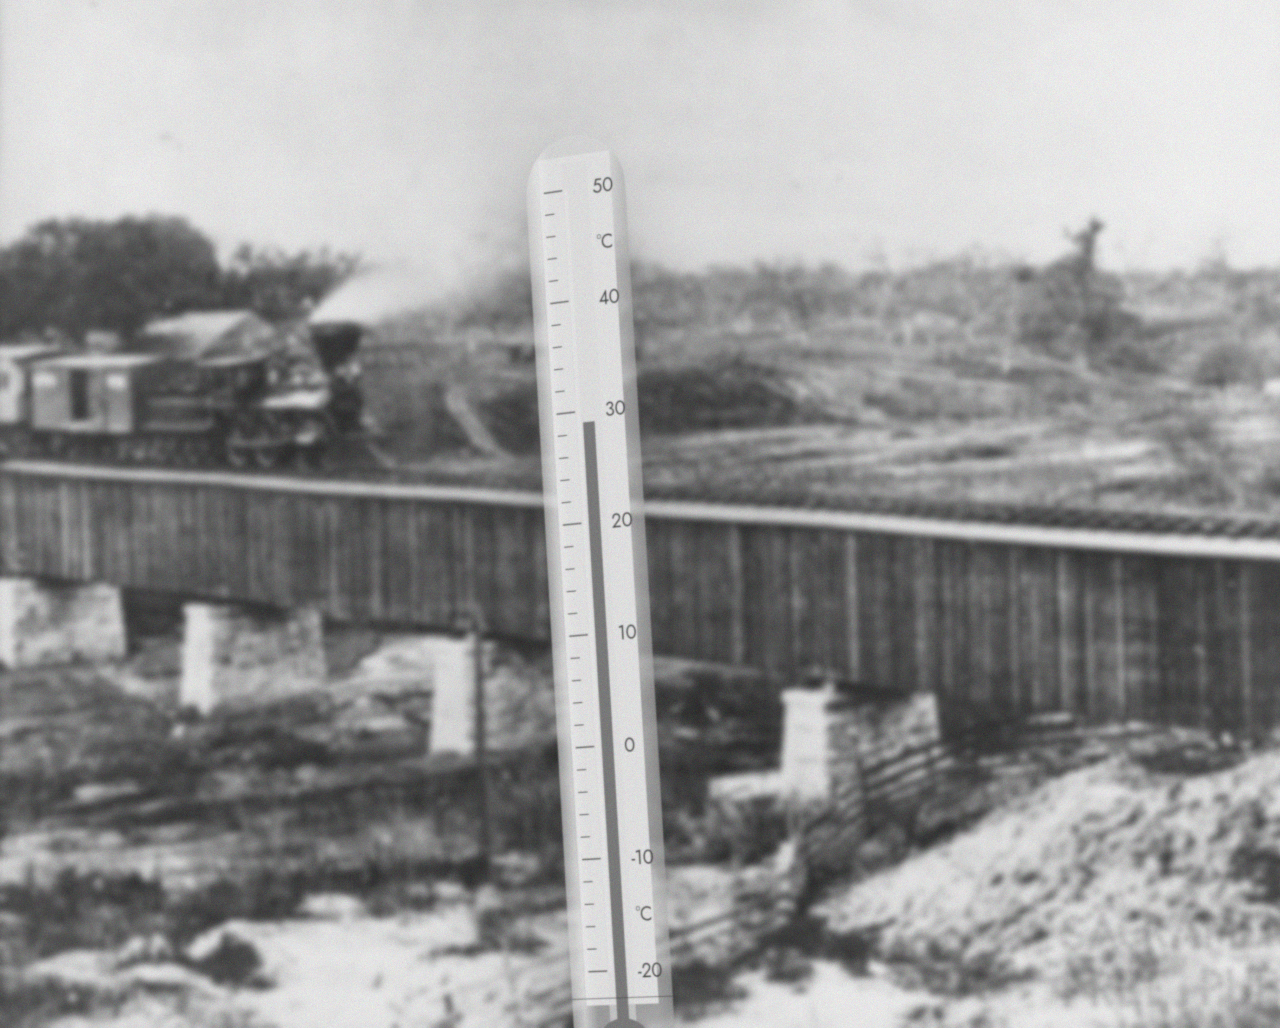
29 °C
